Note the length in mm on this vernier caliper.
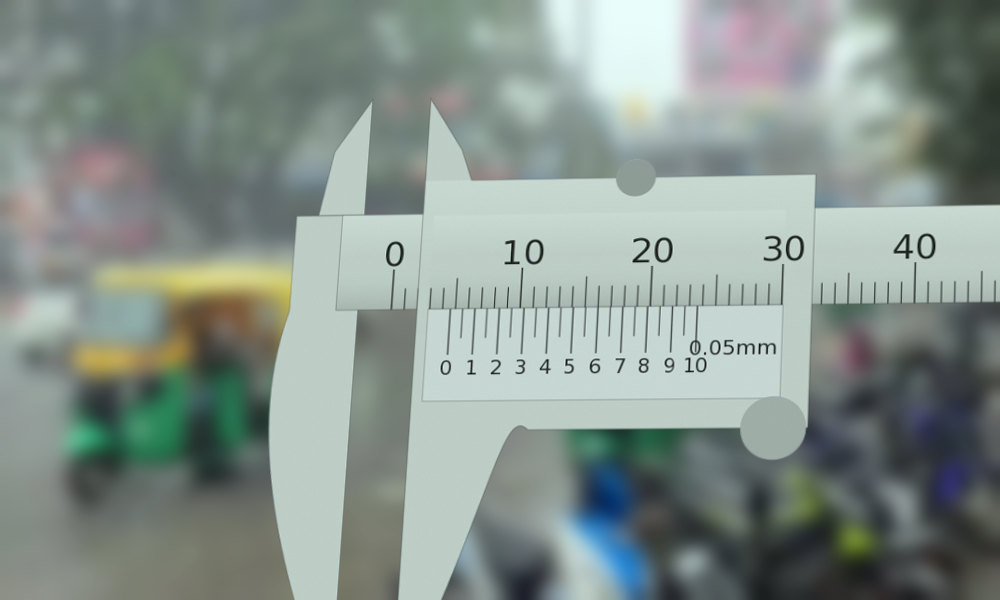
4.6 mm
